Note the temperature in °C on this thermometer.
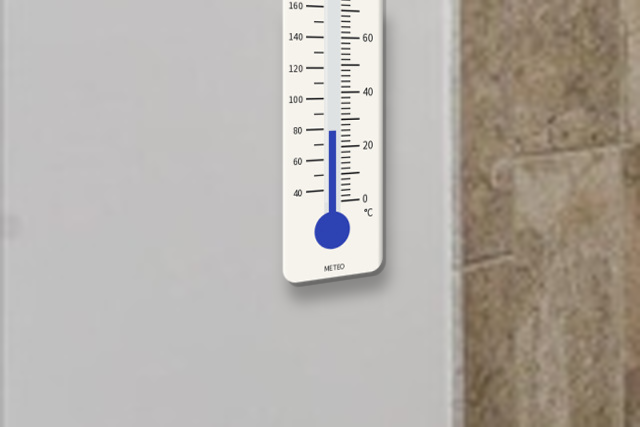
26 °C
